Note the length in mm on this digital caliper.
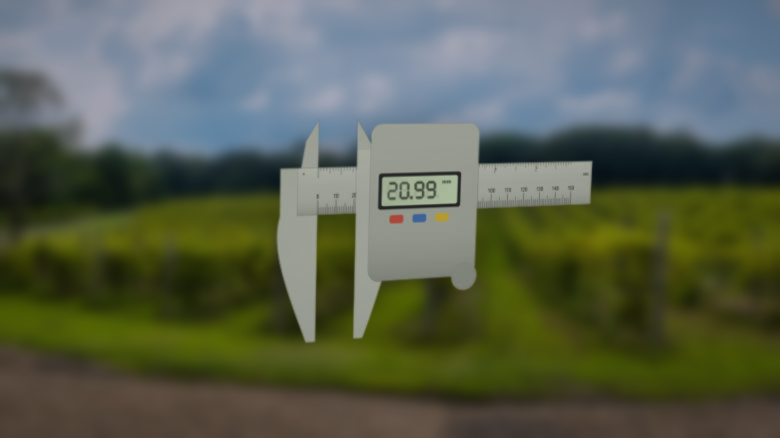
20.99 mm
